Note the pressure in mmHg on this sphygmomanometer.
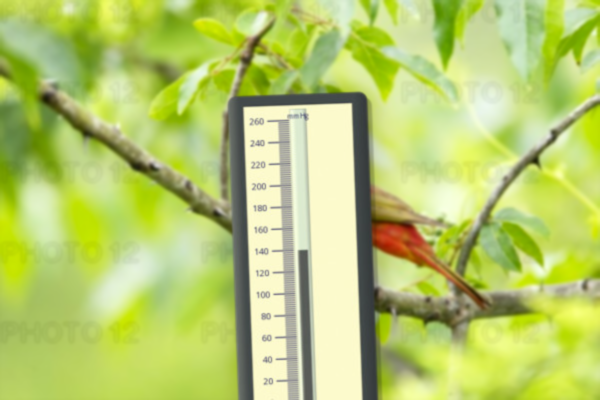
140 mmHg
